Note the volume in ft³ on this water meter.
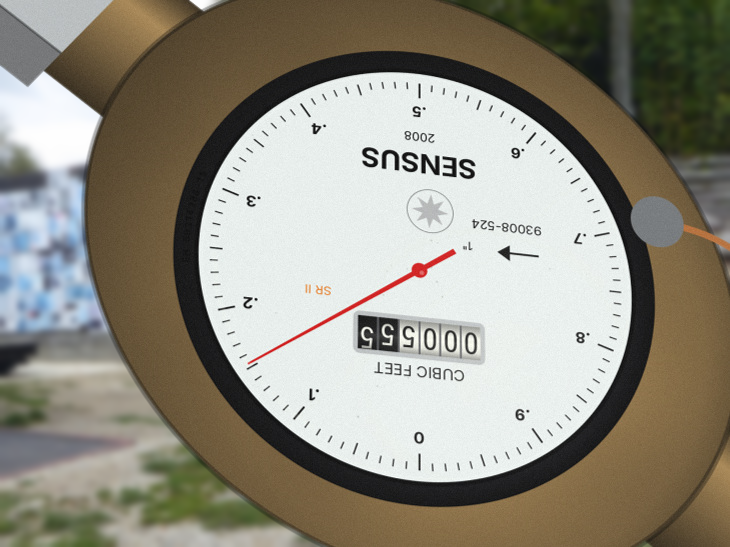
555.15 ft³
